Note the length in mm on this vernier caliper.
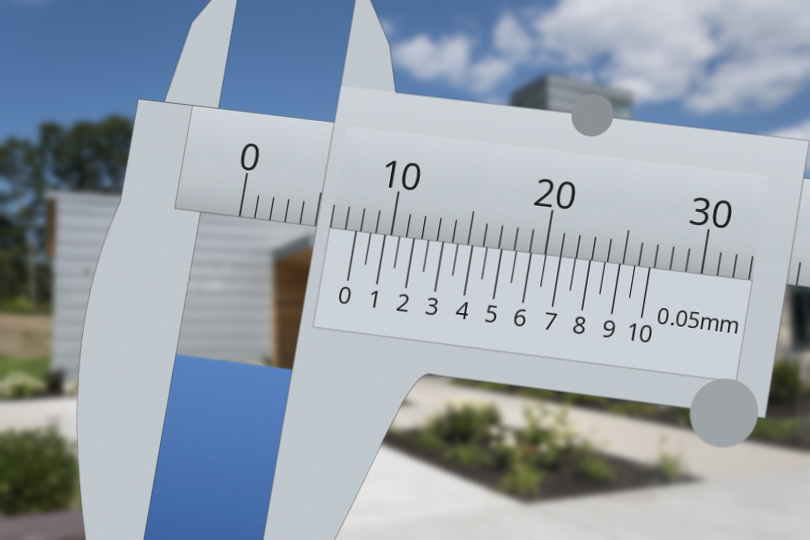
7.7 mm
